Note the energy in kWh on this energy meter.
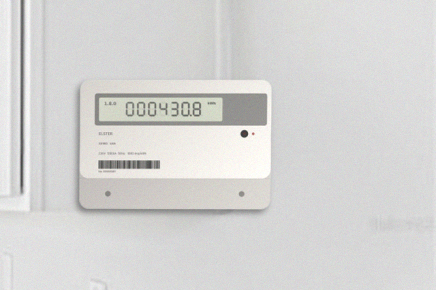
430.8 kWh
